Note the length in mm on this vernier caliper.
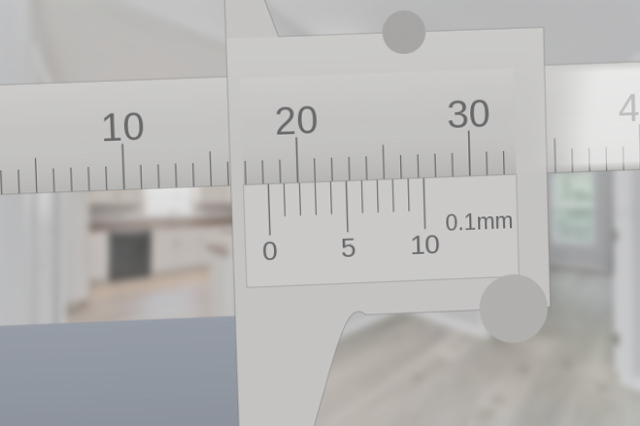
18.3 mm
